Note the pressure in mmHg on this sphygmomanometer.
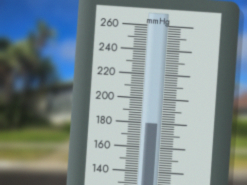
180 mmHg
